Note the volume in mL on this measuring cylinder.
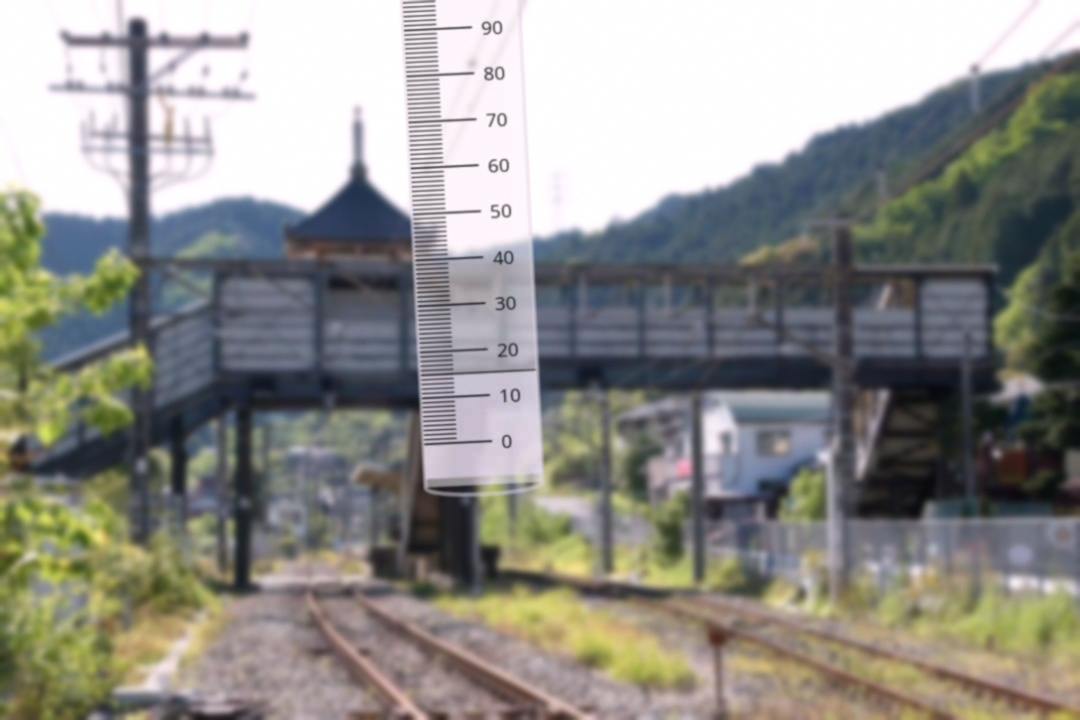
15 mL
